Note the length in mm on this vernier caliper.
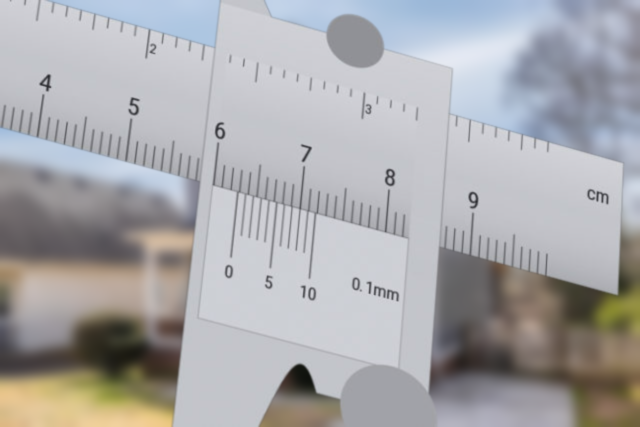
62.8 mm
